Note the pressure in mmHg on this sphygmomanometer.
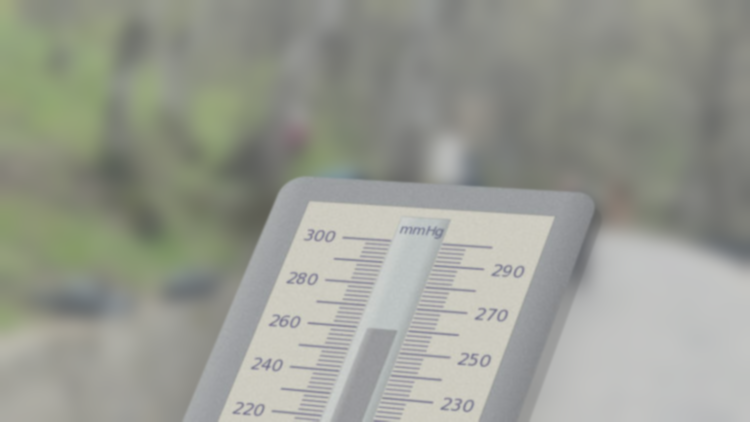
260 mmHg
